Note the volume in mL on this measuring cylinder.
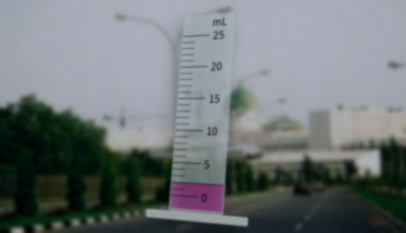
2 mL
